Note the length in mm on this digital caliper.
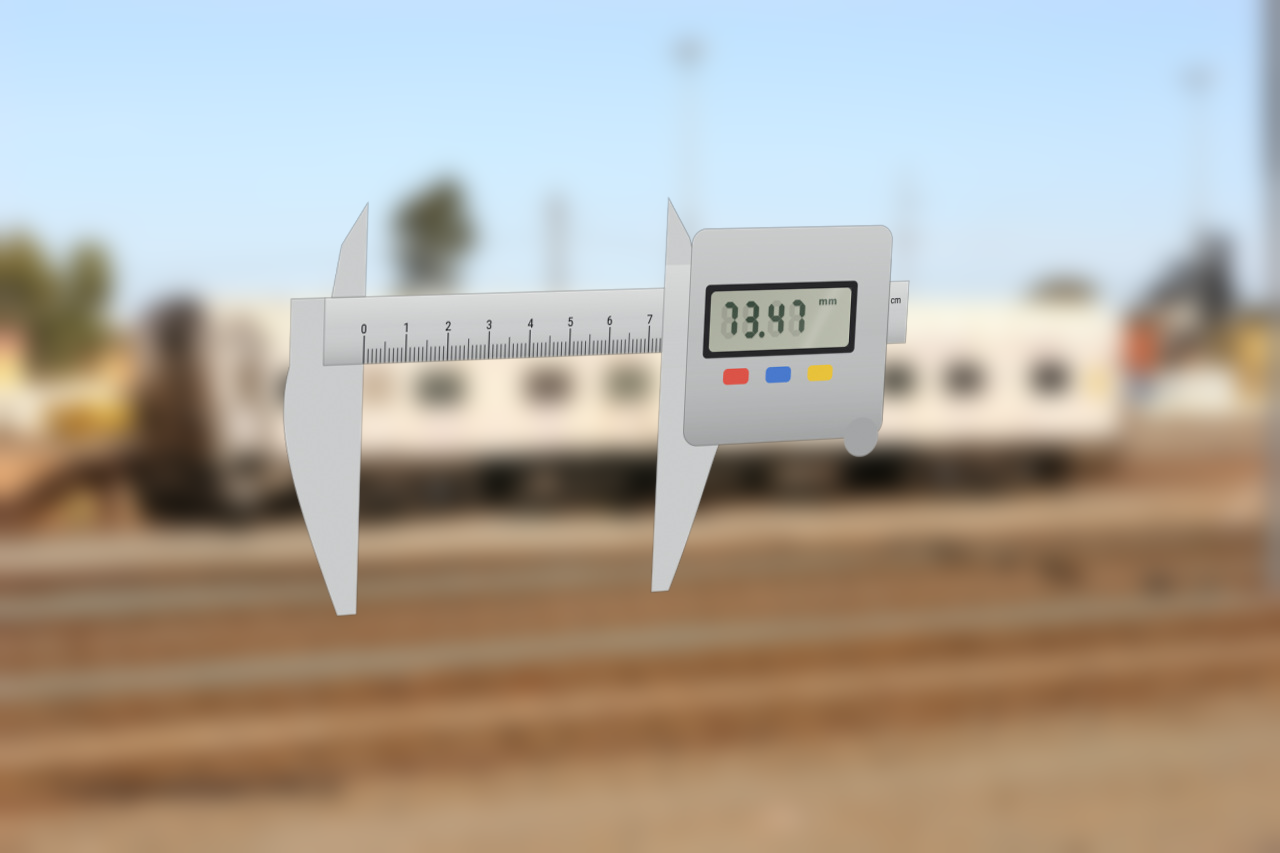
73.47 mm
